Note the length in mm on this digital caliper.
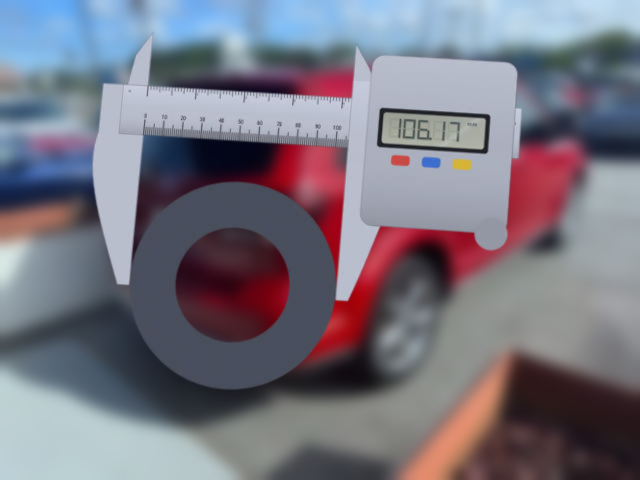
106.17 mm
